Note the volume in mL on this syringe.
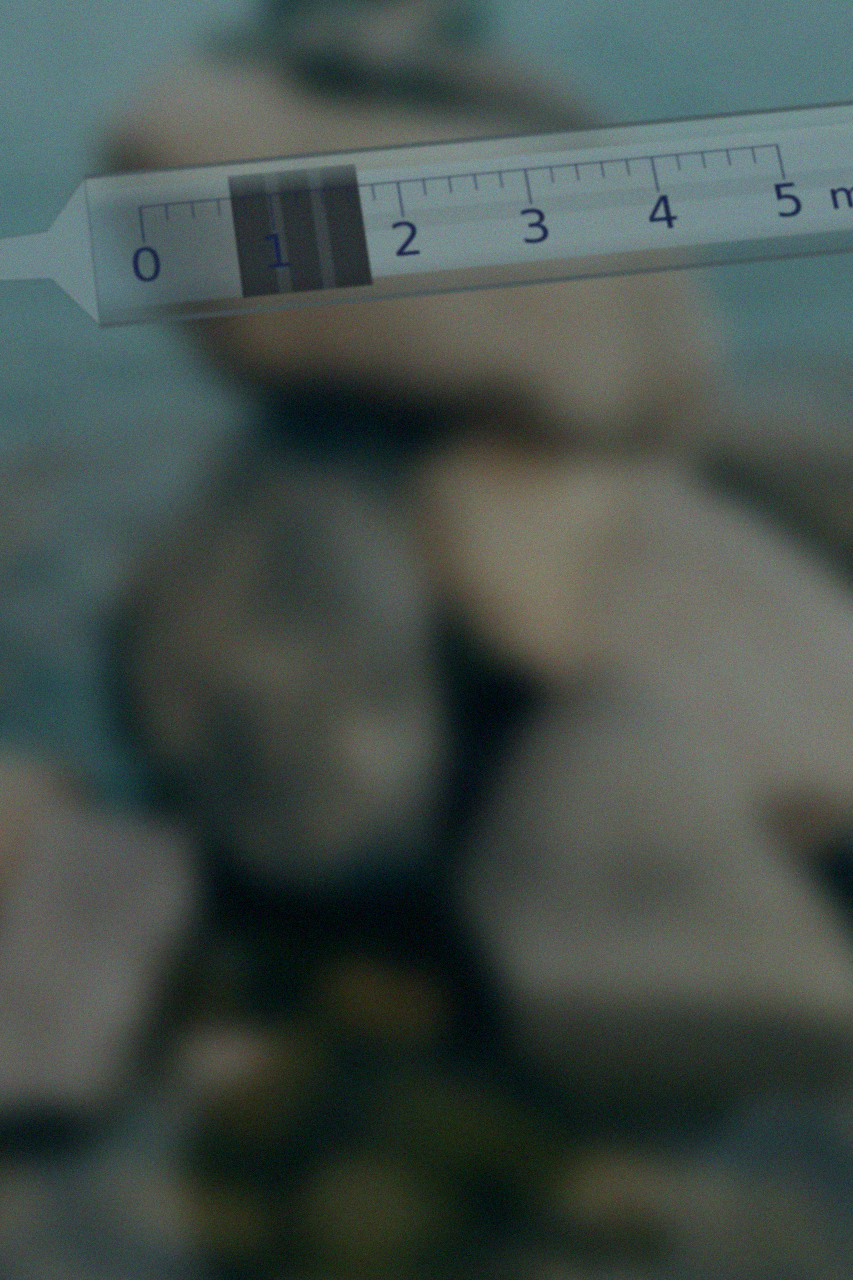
0.7 mL
